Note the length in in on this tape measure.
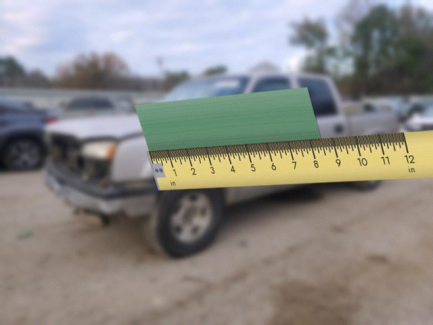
8.5 in
